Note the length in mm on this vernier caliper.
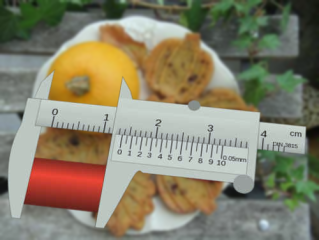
13.6 mm
